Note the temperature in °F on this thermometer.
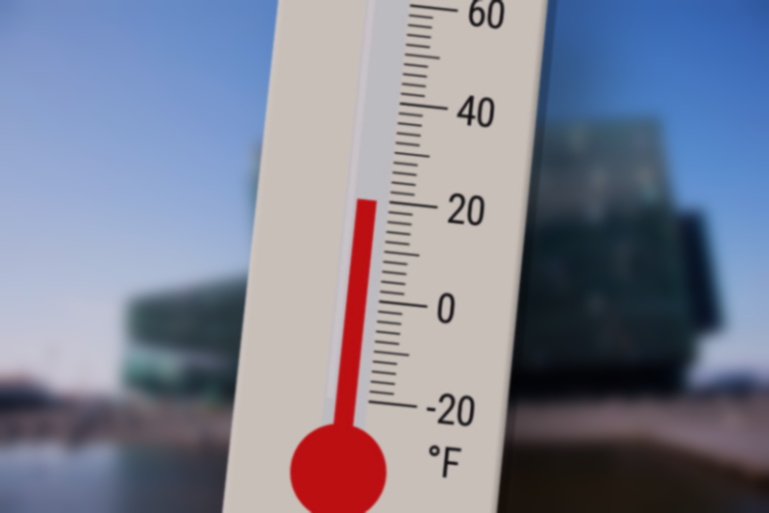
20 °F
